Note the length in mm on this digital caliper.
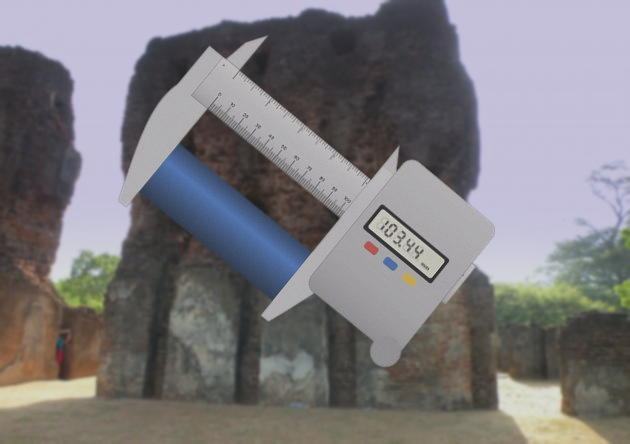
103.44 mm
